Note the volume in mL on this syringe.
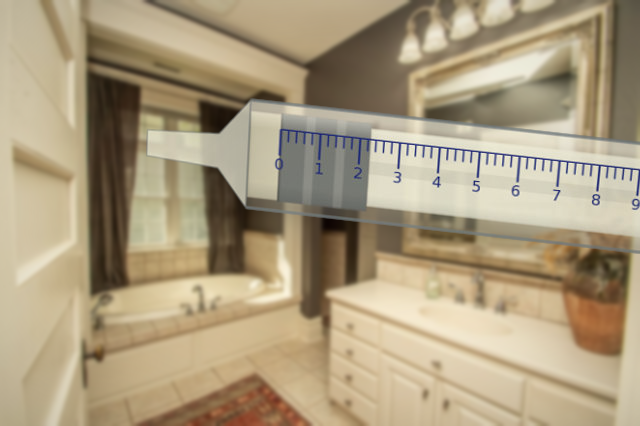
0 mL
